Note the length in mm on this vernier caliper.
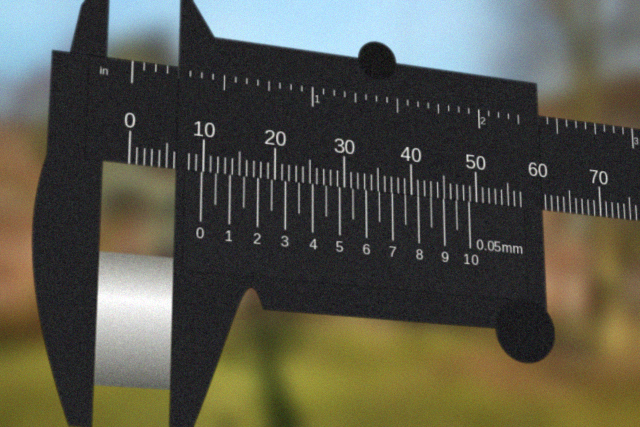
9.8 mm
